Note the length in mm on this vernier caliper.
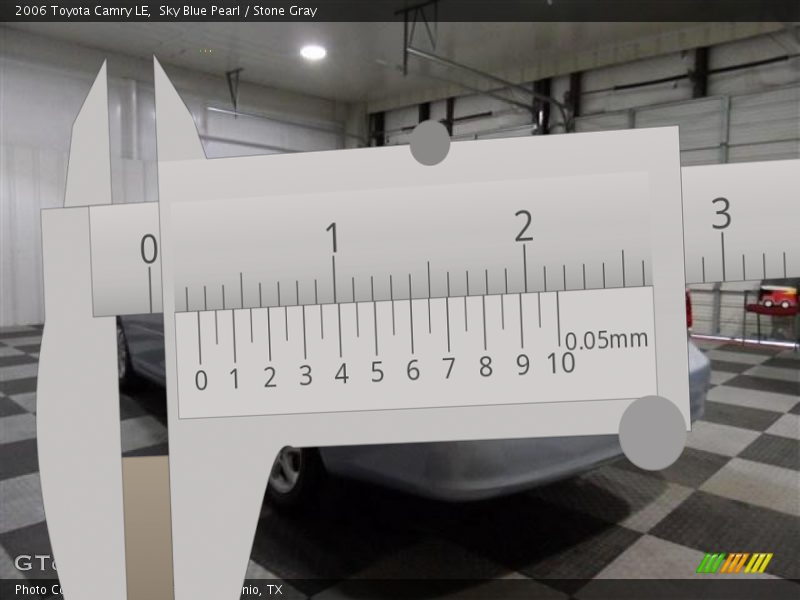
2.6 mm
